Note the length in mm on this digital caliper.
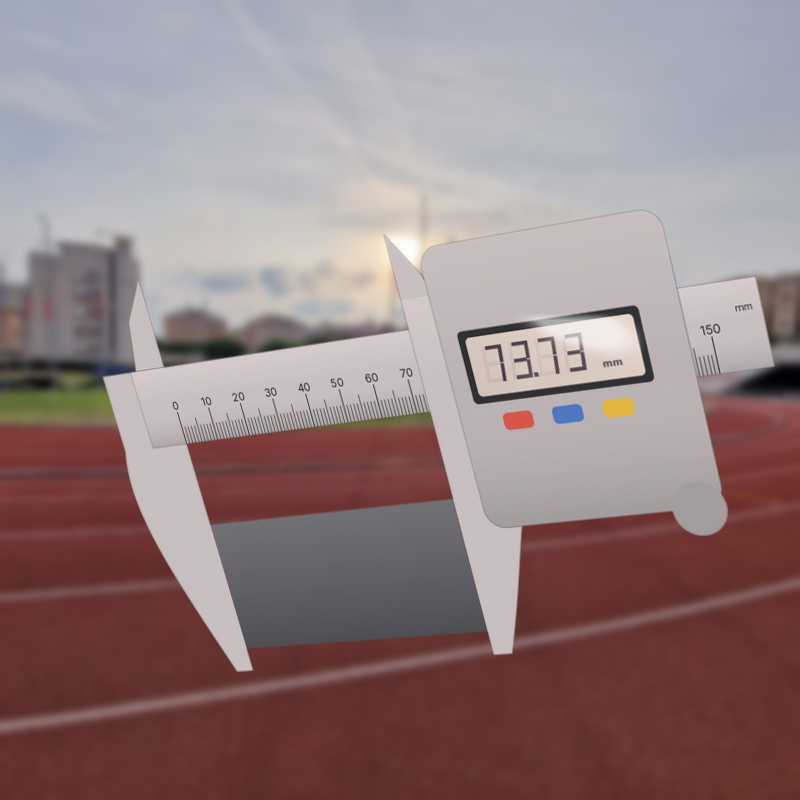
73.73 mm
